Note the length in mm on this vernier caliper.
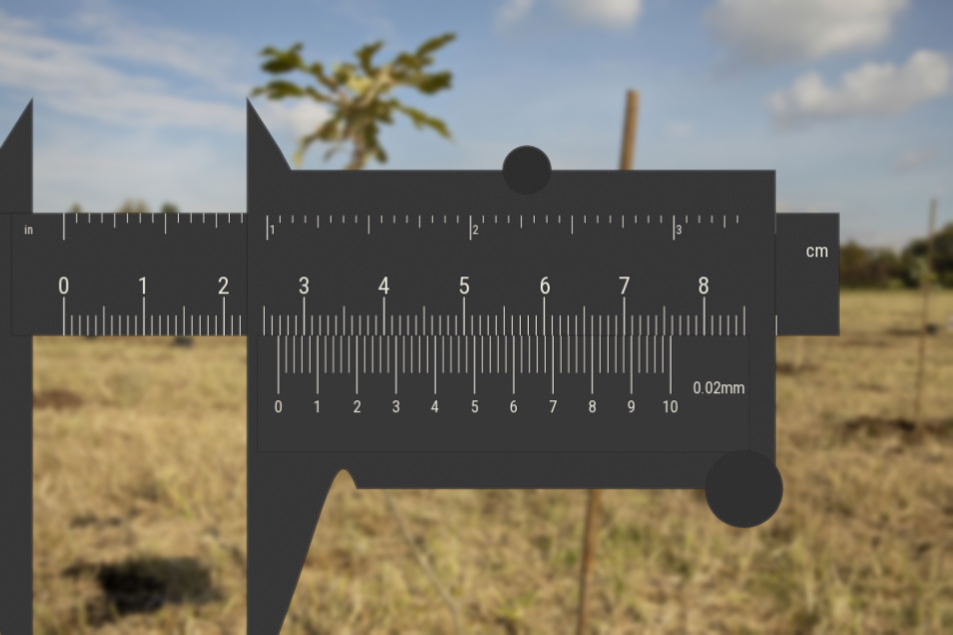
26.8 mm
